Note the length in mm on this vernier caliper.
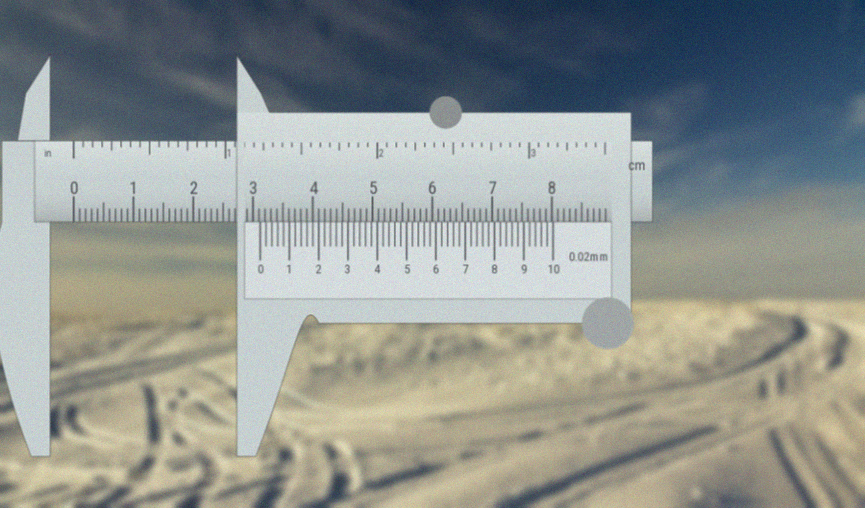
31.2 mm
